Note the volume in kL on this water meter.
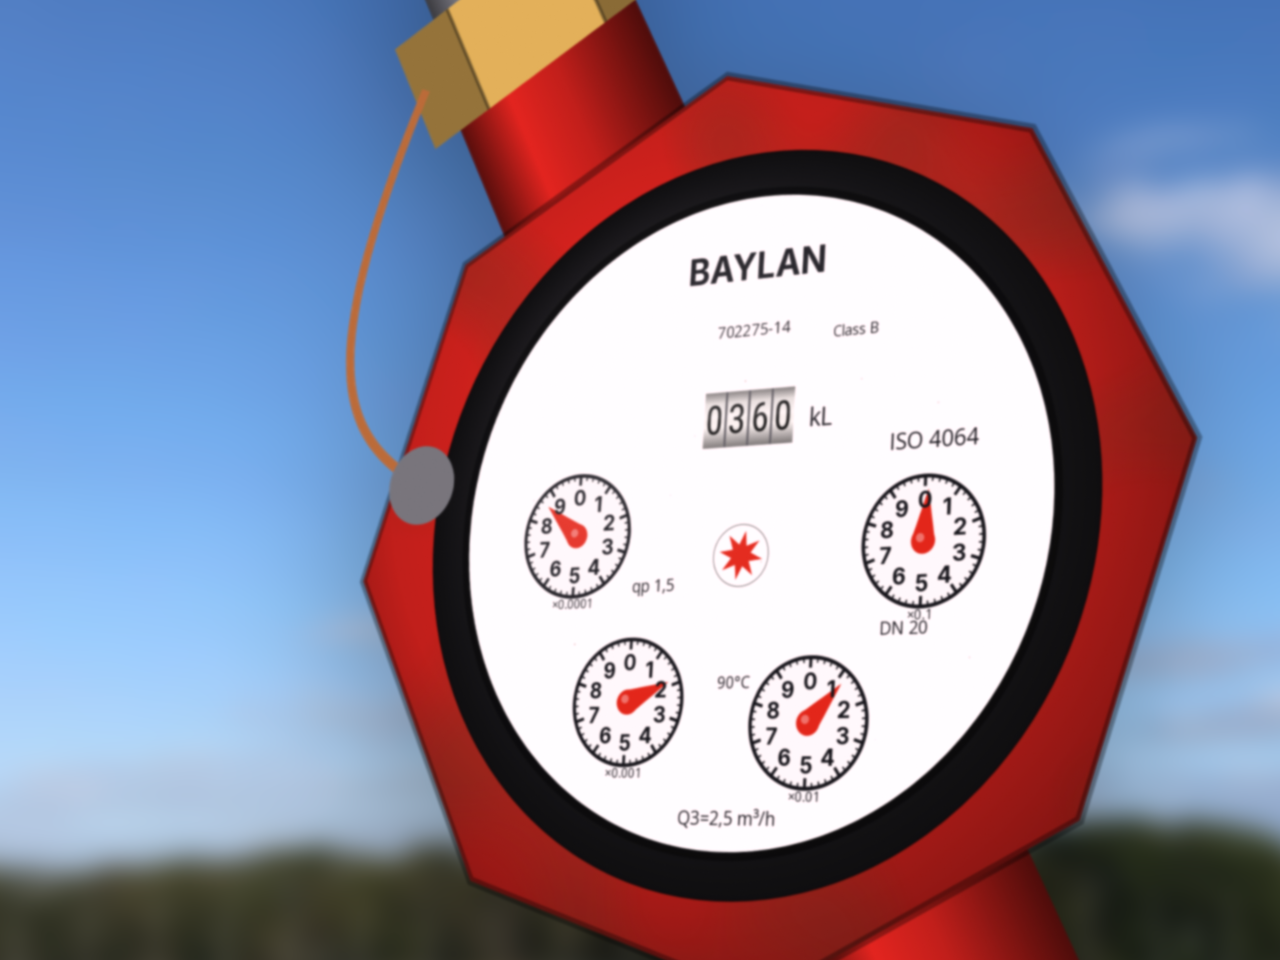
360.0118 kL
